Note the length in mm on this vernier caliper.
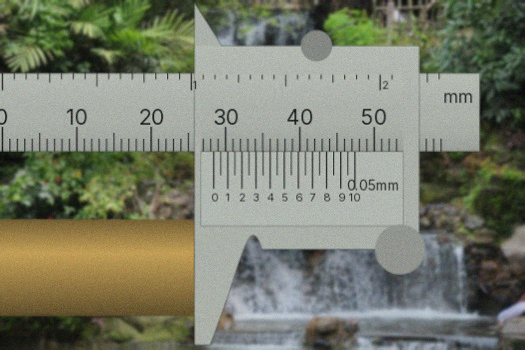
28.4 mm
